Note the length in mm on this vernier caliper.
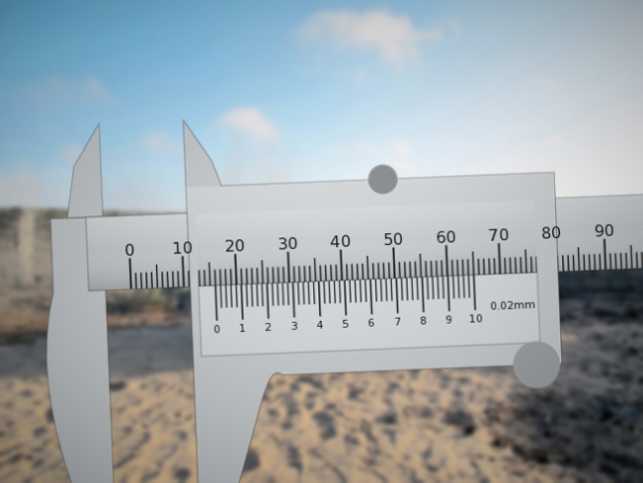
16.0 mm
